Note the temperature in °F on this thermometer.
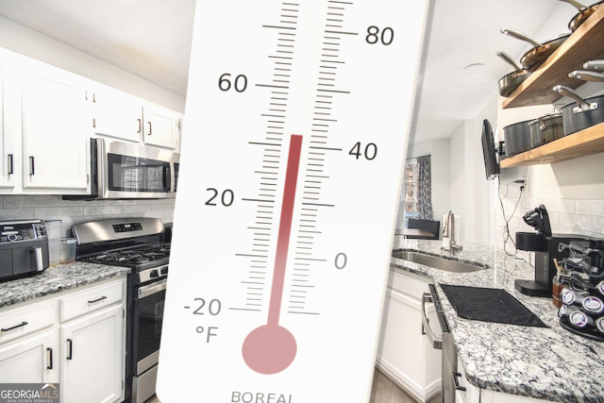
44 °F
